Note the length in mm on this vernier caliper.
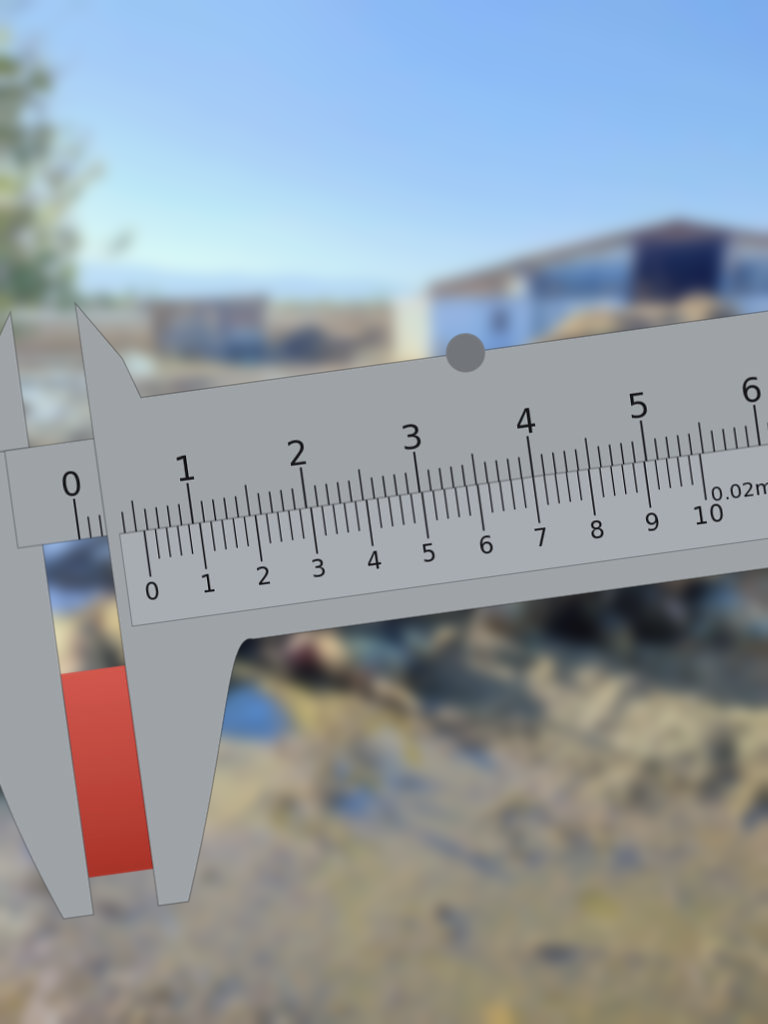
5.7 mm
